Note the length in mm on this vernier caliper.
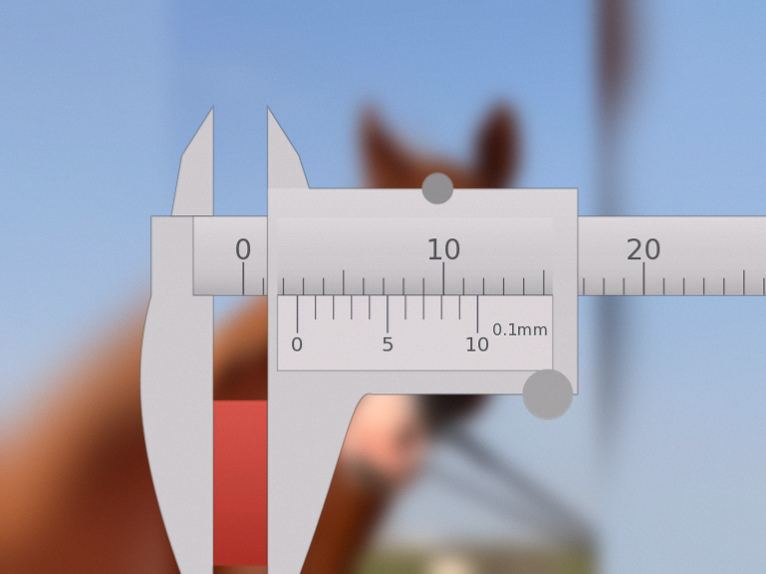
2.7 mm
